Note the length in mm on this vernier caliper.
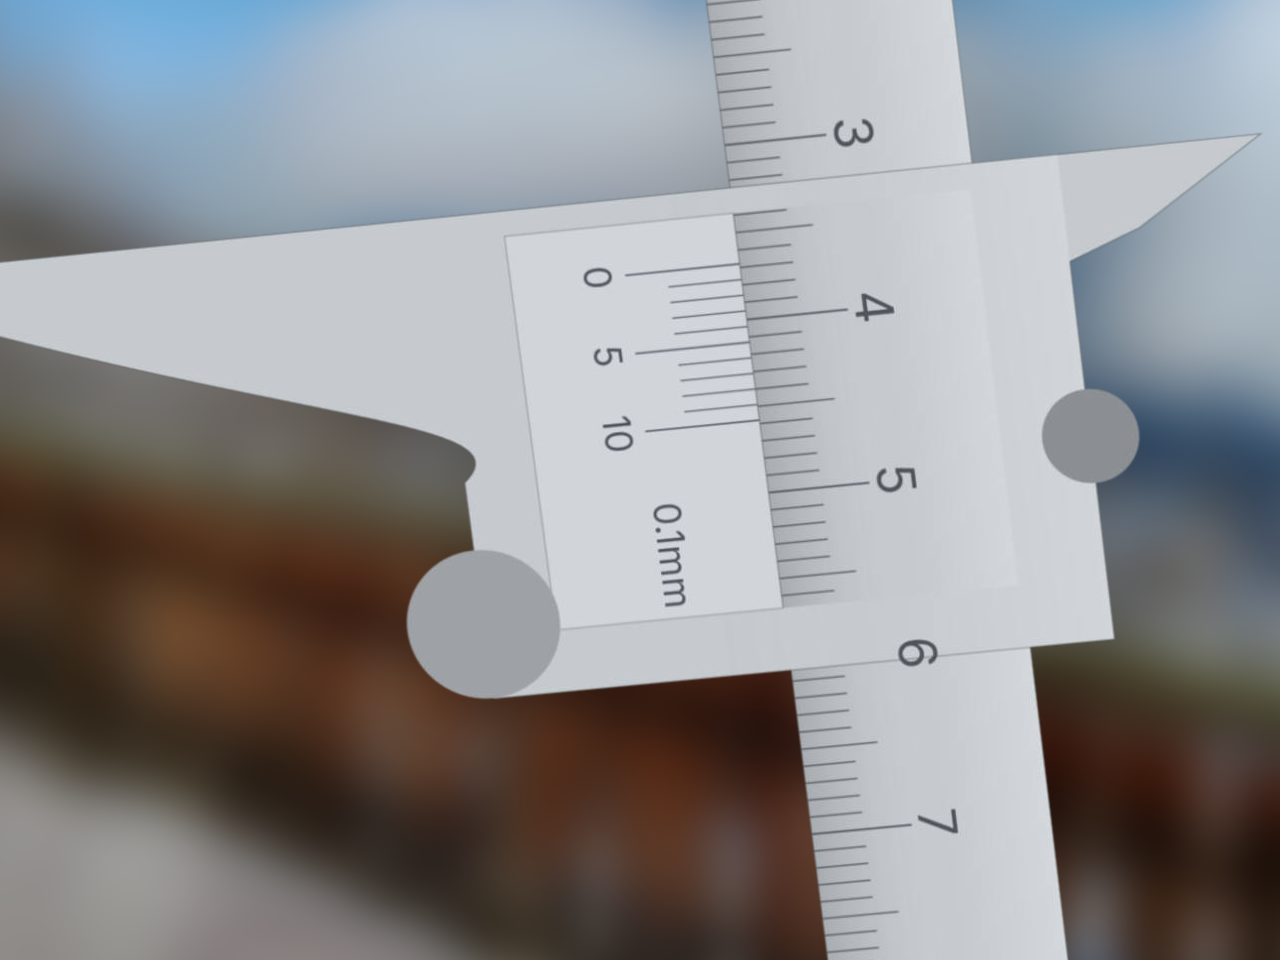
36.8 mm
